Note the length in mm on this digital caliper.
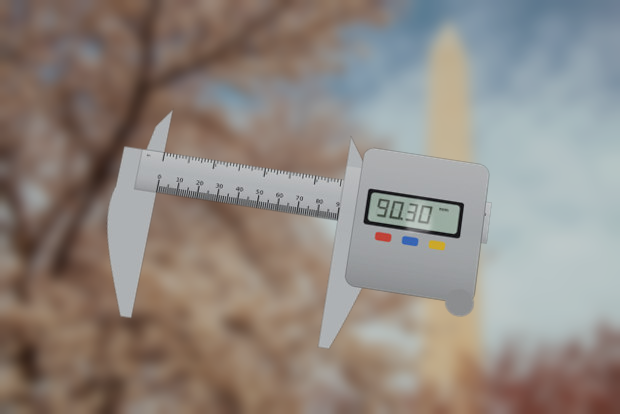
90.30 mm
